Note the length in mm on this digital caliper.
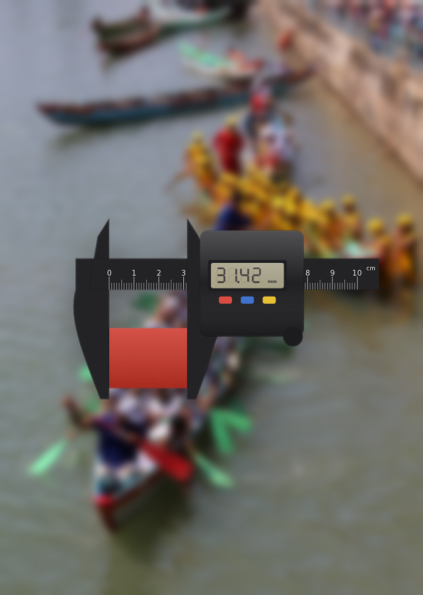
31.42 mm
